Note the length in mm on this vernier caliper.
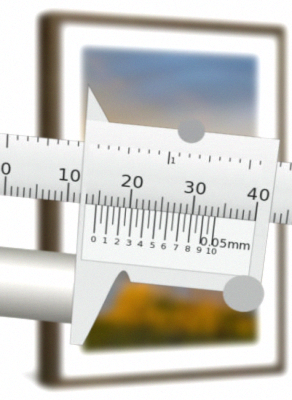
14.6 mm
